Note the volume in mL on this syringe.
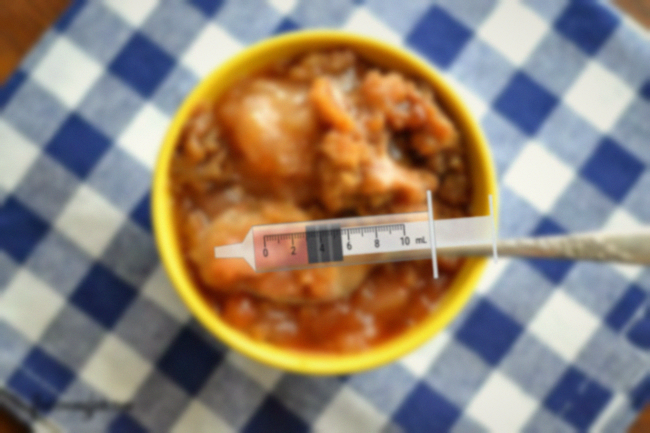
3 mL
